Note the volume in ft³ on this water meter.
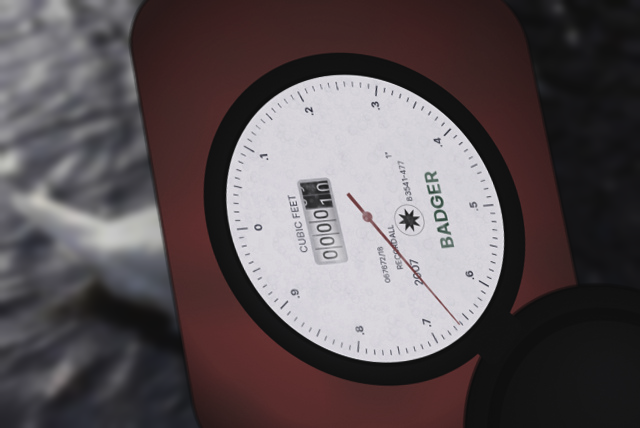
9.66 ft³
